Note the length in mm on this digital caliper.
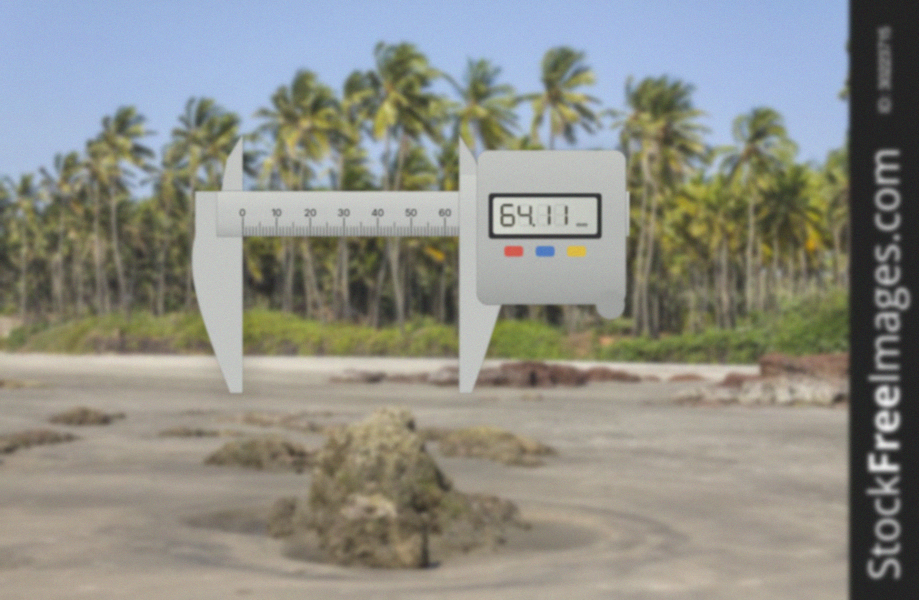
64.11 mm
